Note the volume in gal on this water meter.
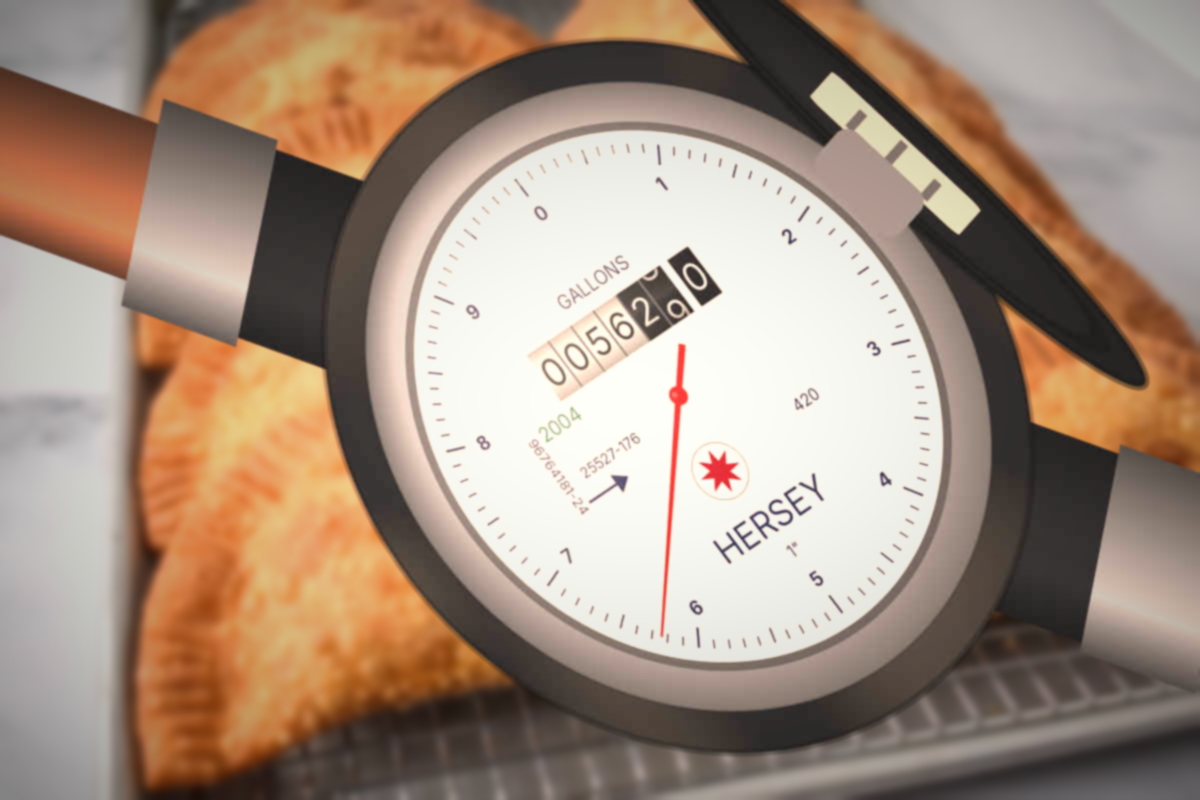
56286.2 gal
